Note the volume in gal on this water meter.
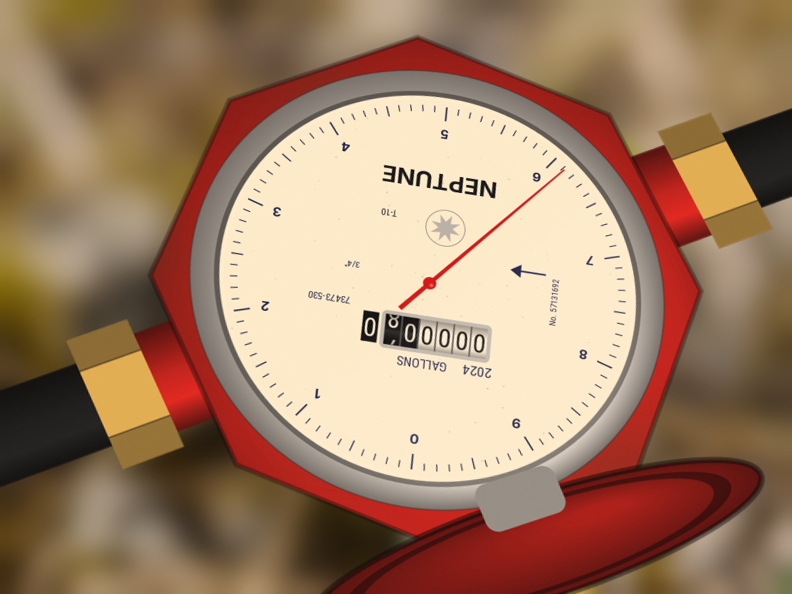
76.1 gal
